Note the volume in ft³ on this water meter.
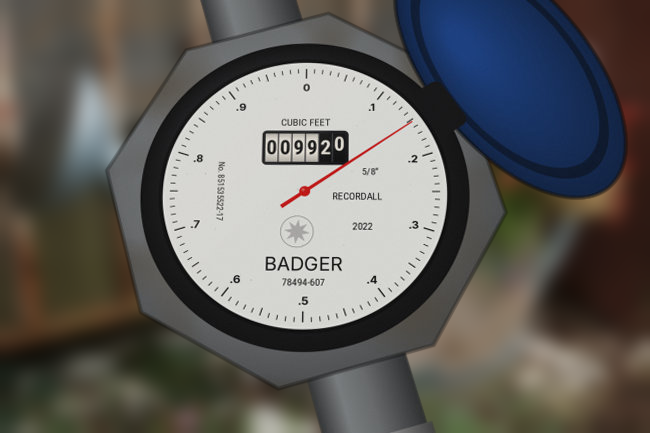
9920.15 ft³
